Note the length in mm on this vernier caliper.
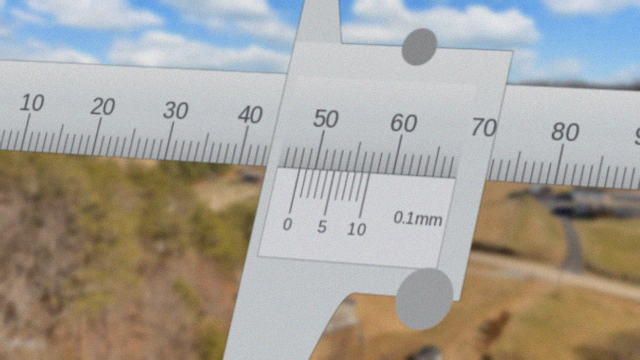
48.0 mm
